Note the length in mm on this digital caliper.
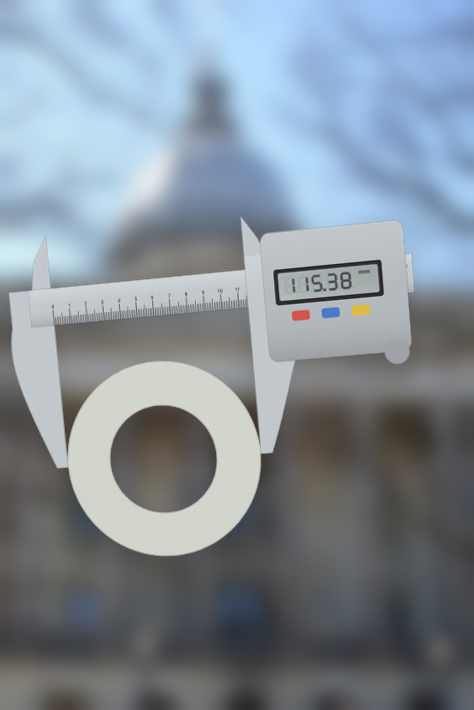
115.38 mm
